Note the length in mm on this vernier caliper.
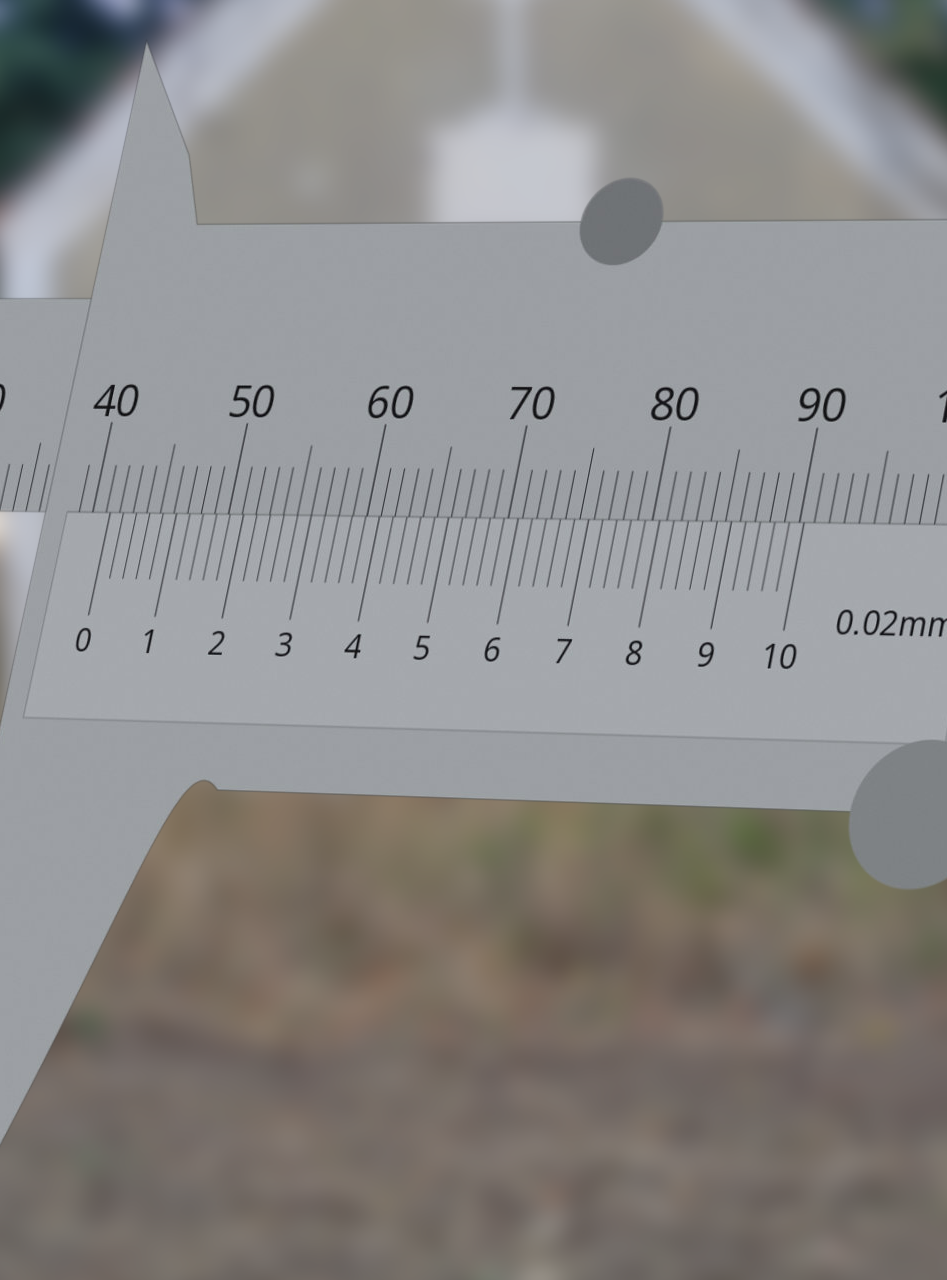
41.3 mm
